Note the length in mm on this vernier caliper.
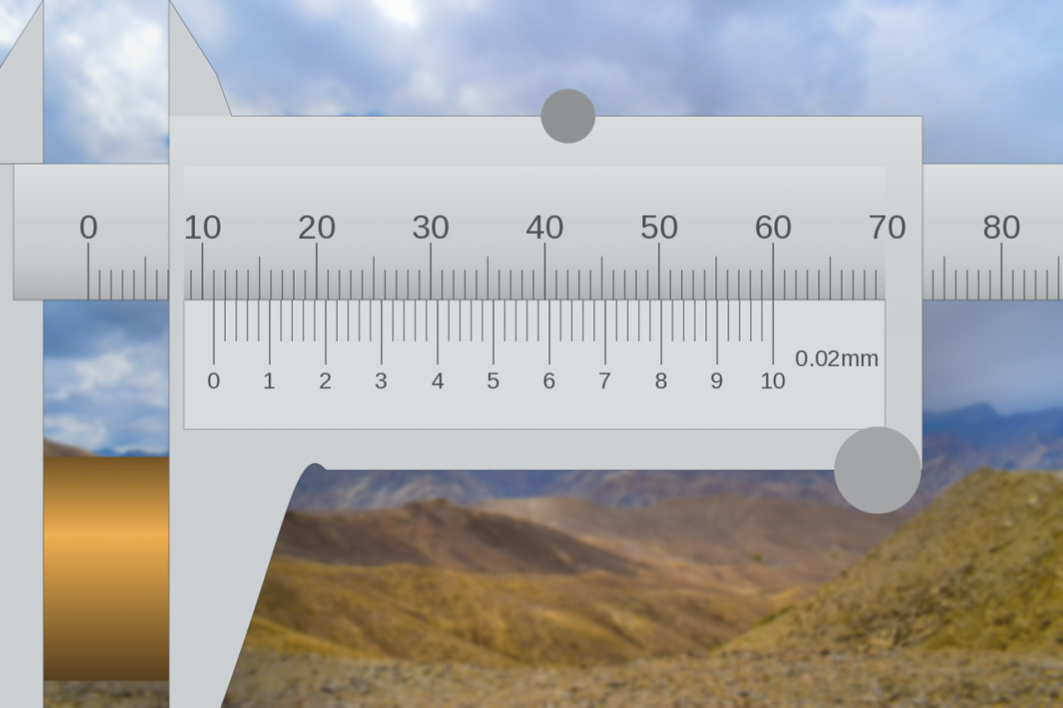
11.0 mm
